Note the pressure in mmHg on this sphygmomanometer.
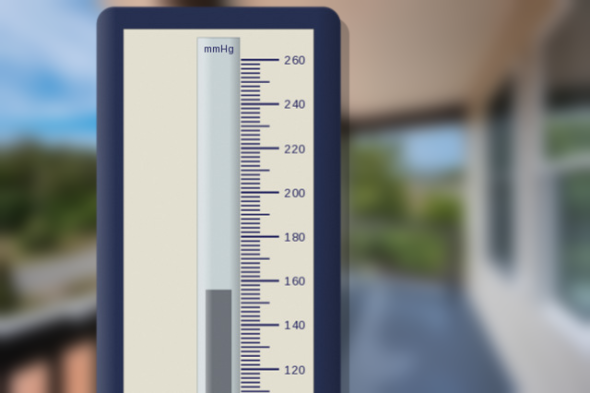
156 mmHg
